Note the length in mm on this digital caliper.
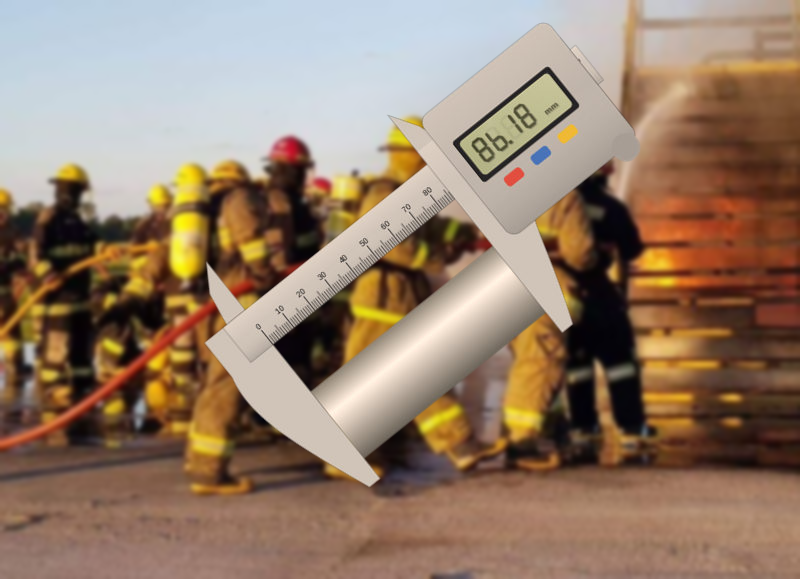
86.18 mm
